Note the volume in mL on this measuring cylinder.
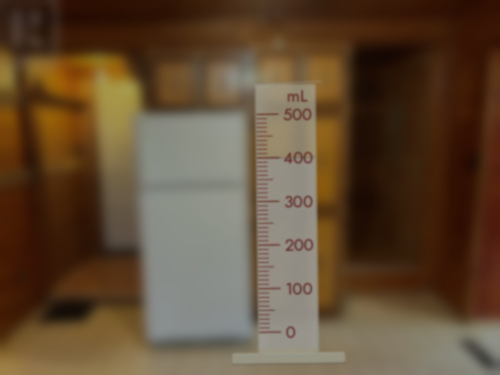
400 mL
